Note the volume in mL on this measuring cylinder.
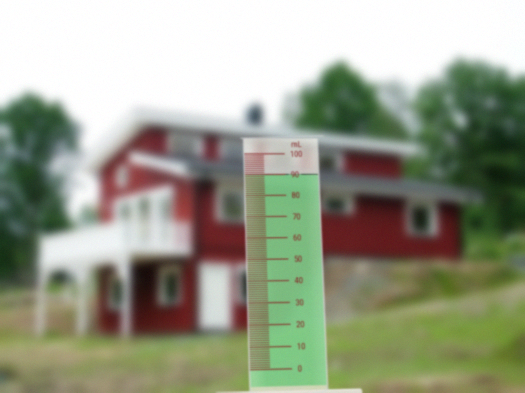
90 mL
